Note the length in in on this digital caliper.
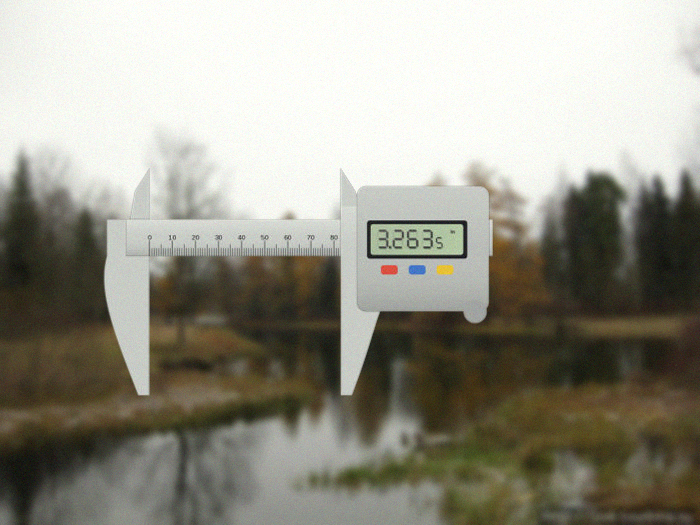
3.2635 in
